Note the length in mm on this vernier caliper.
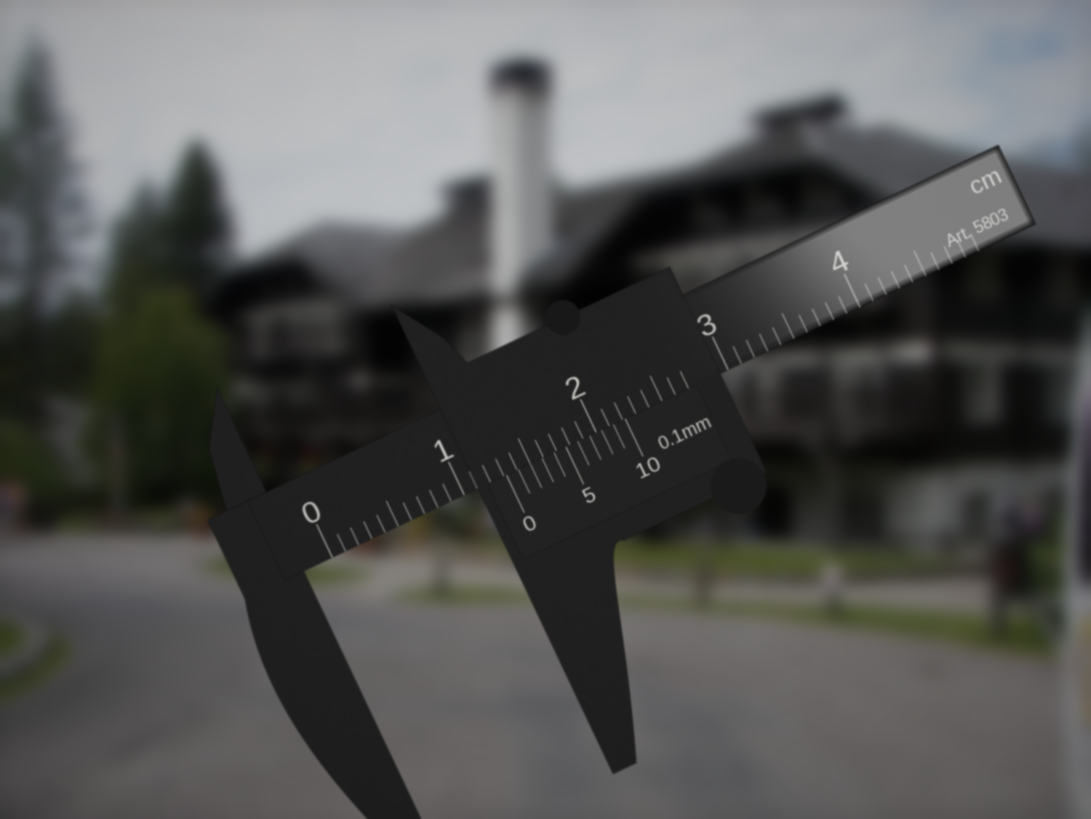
13.2 mm
